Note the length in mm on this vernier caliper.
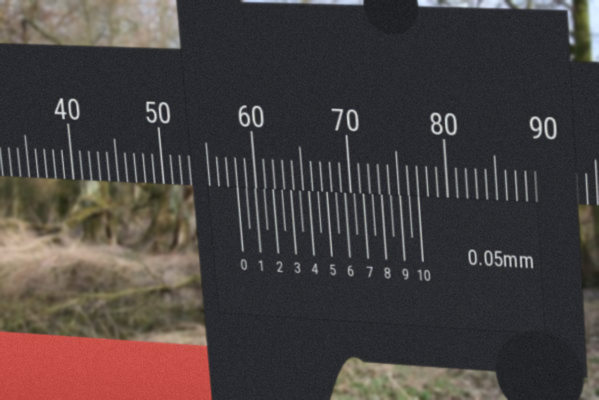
58.0 mm
